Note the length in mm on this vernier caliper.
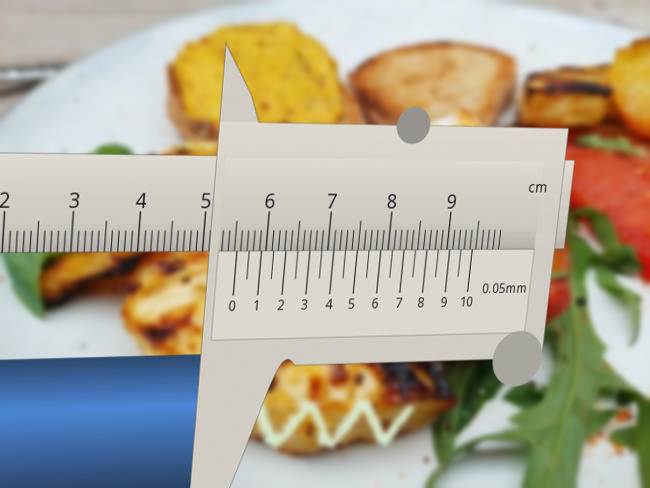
55.4 mm
